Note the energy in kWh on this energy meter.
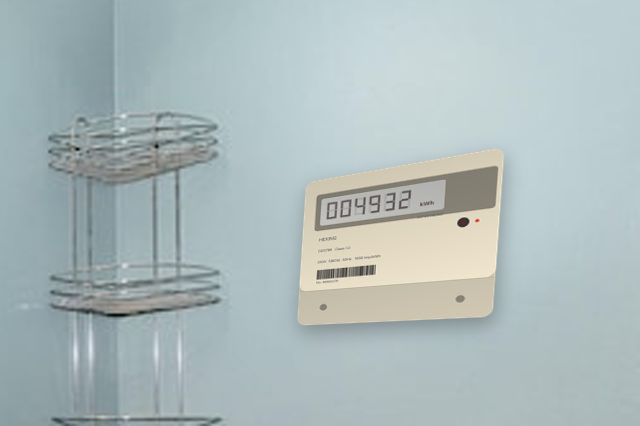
4932 kWh
